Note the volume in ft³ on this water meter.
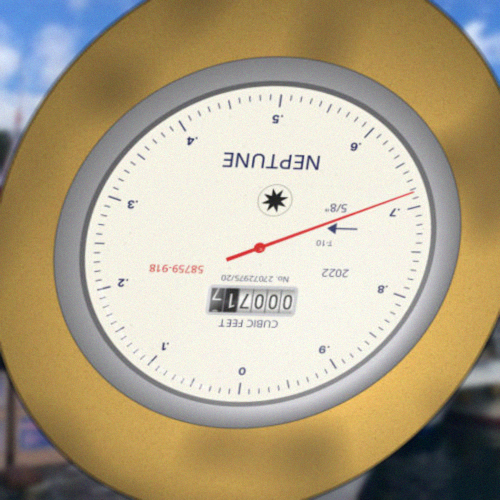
716.68 ft³
